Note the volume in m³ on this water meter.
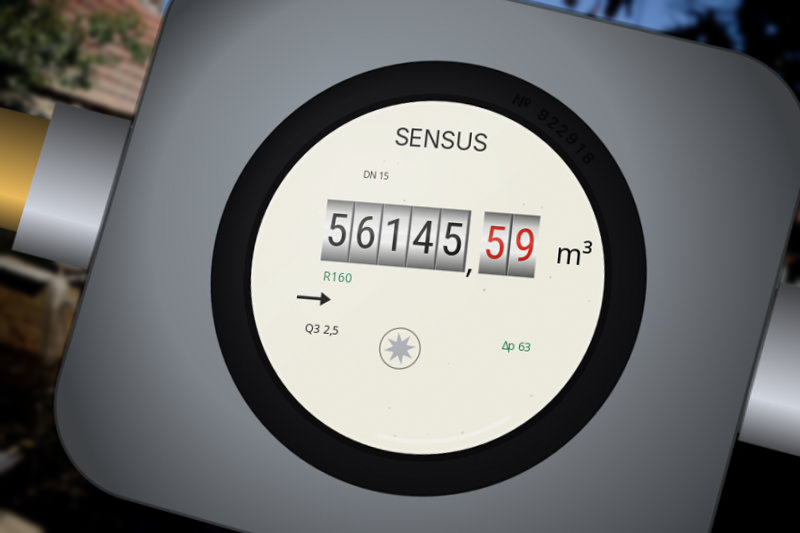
56145.59 m³
